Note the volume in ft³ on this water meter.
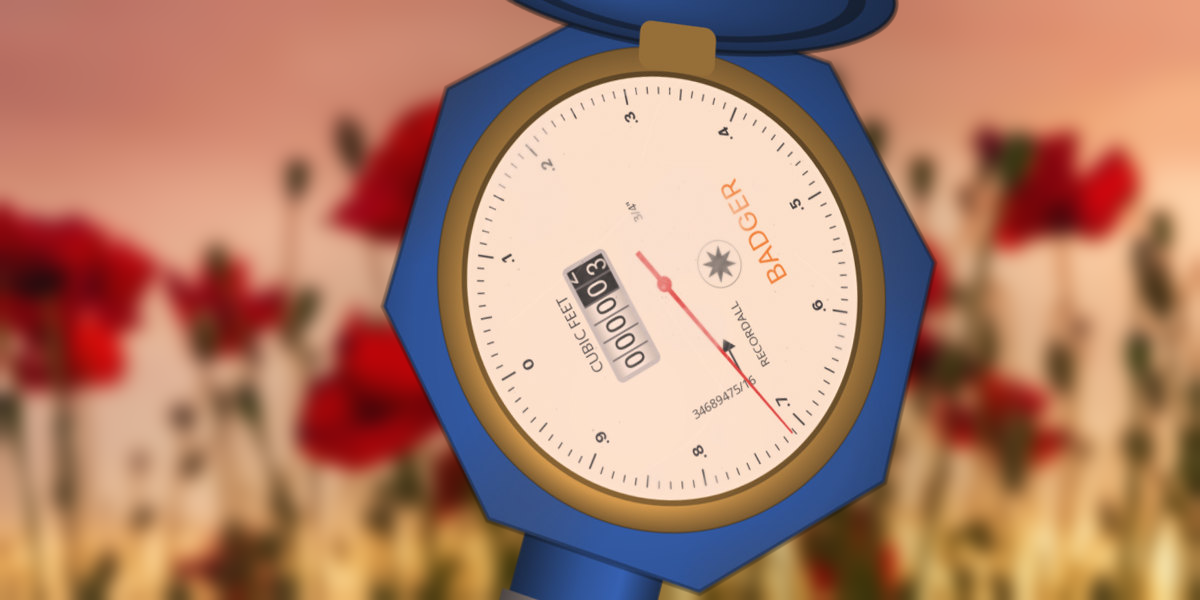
2.71 ft³
